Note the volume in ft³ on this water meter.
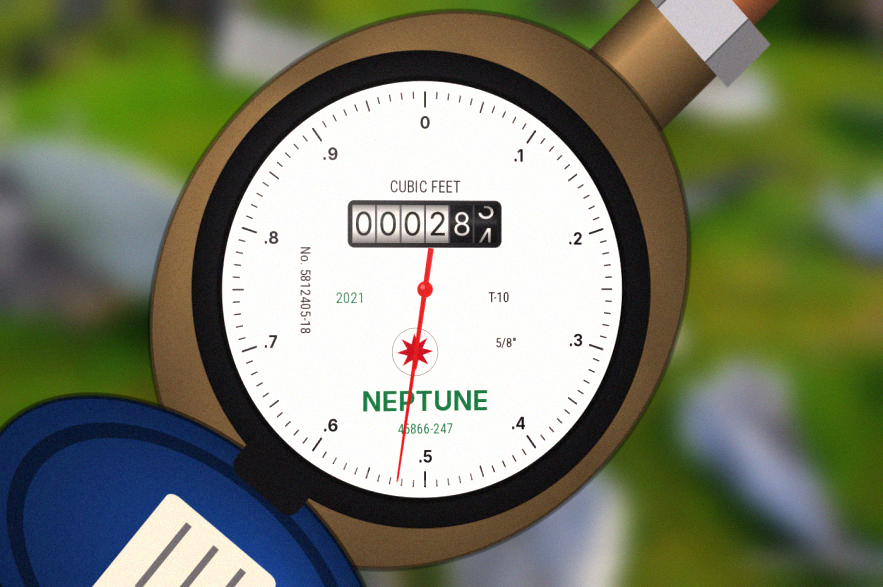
283.52 ft³
